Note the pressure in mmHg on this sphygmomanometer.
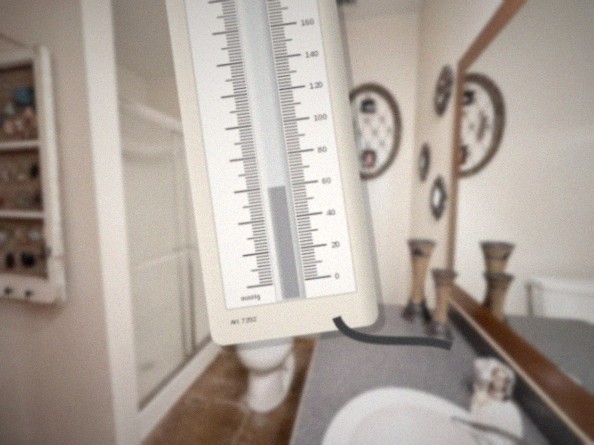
60 mmHg
